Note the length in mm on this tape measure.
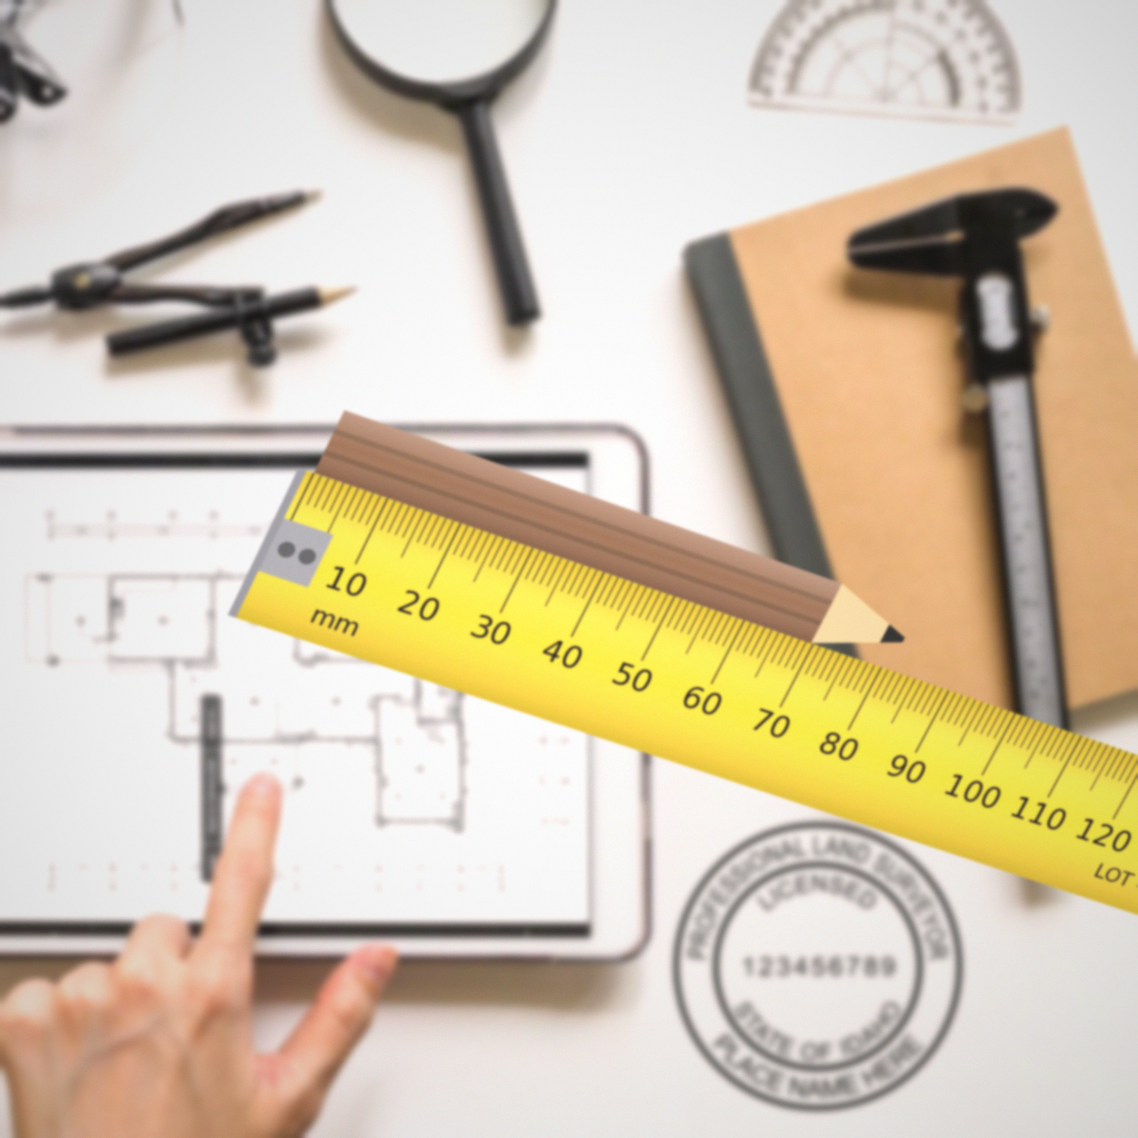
81 mm
